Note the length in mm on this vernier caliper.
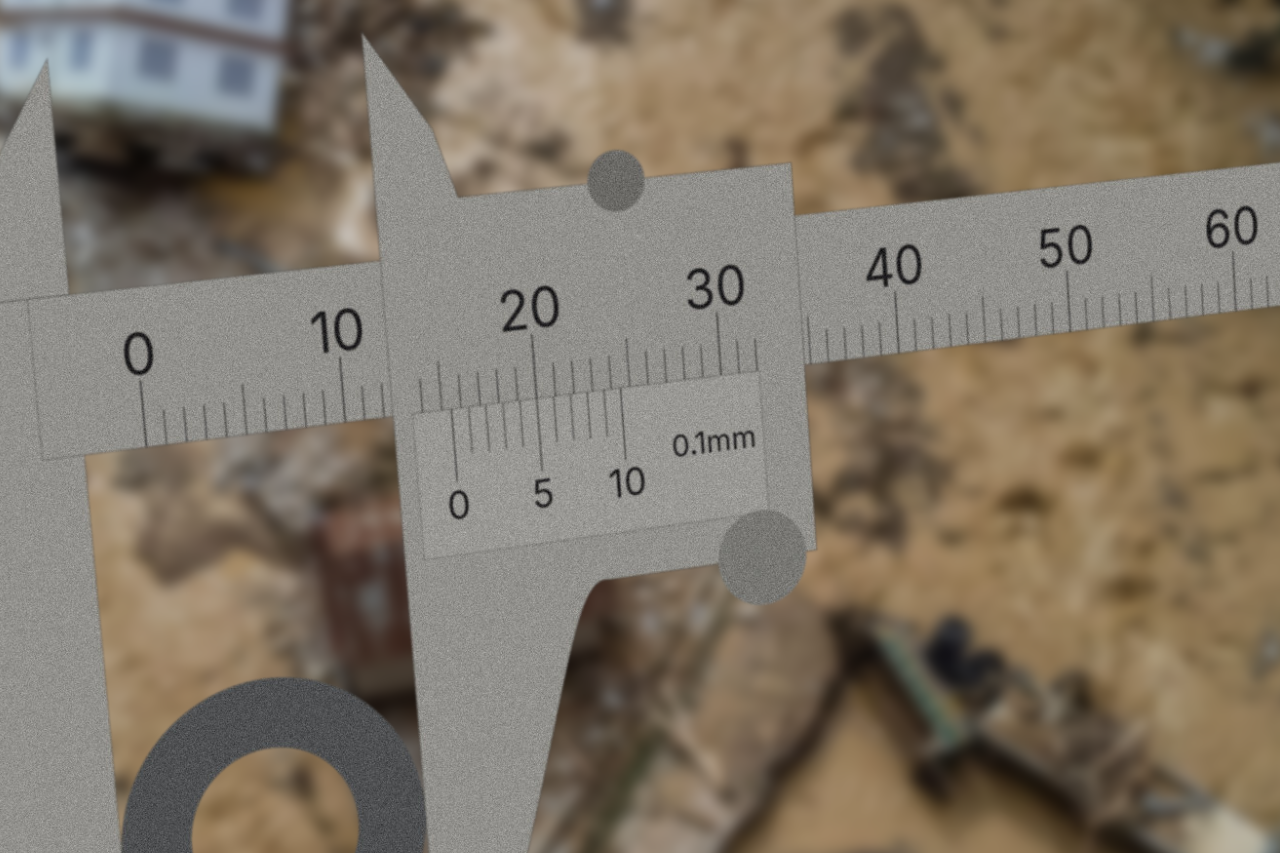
15.5 mm
